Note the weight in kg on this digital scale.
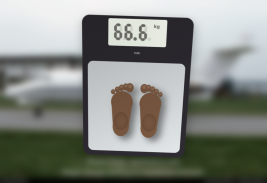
66.6 kg
